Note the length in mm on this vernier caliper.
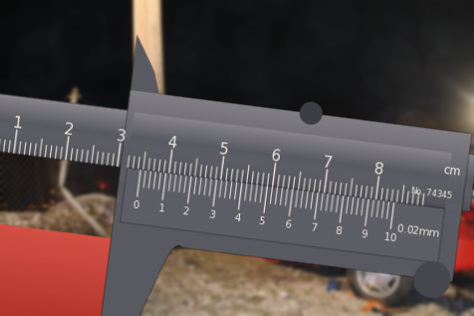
34.5 mm
